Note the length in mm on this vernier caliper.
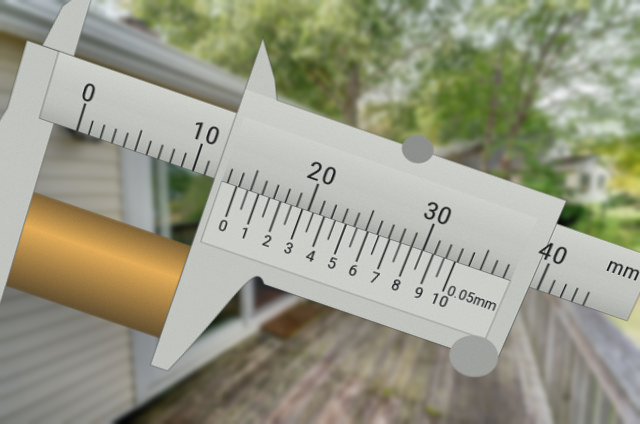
13.8 mm
